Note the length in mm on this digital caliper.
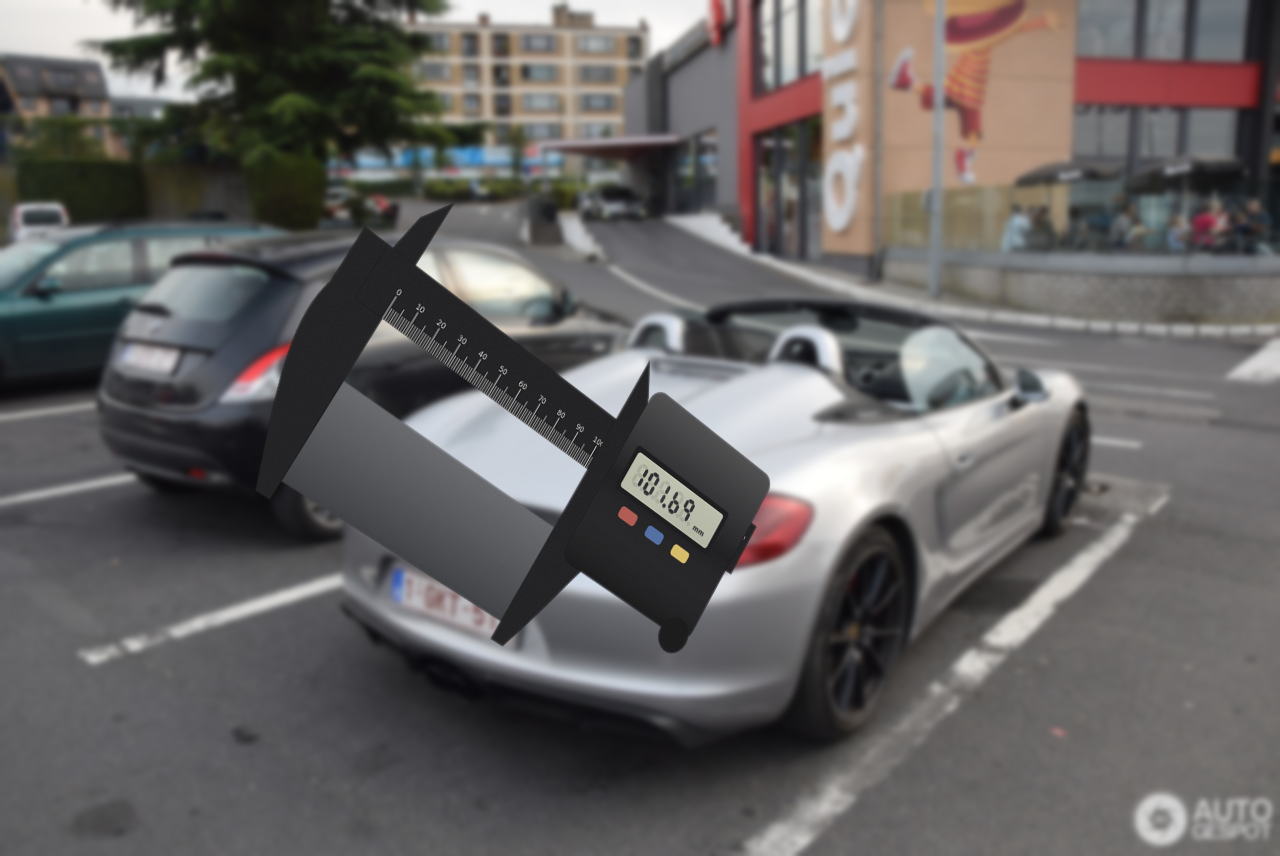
101.69 mm
